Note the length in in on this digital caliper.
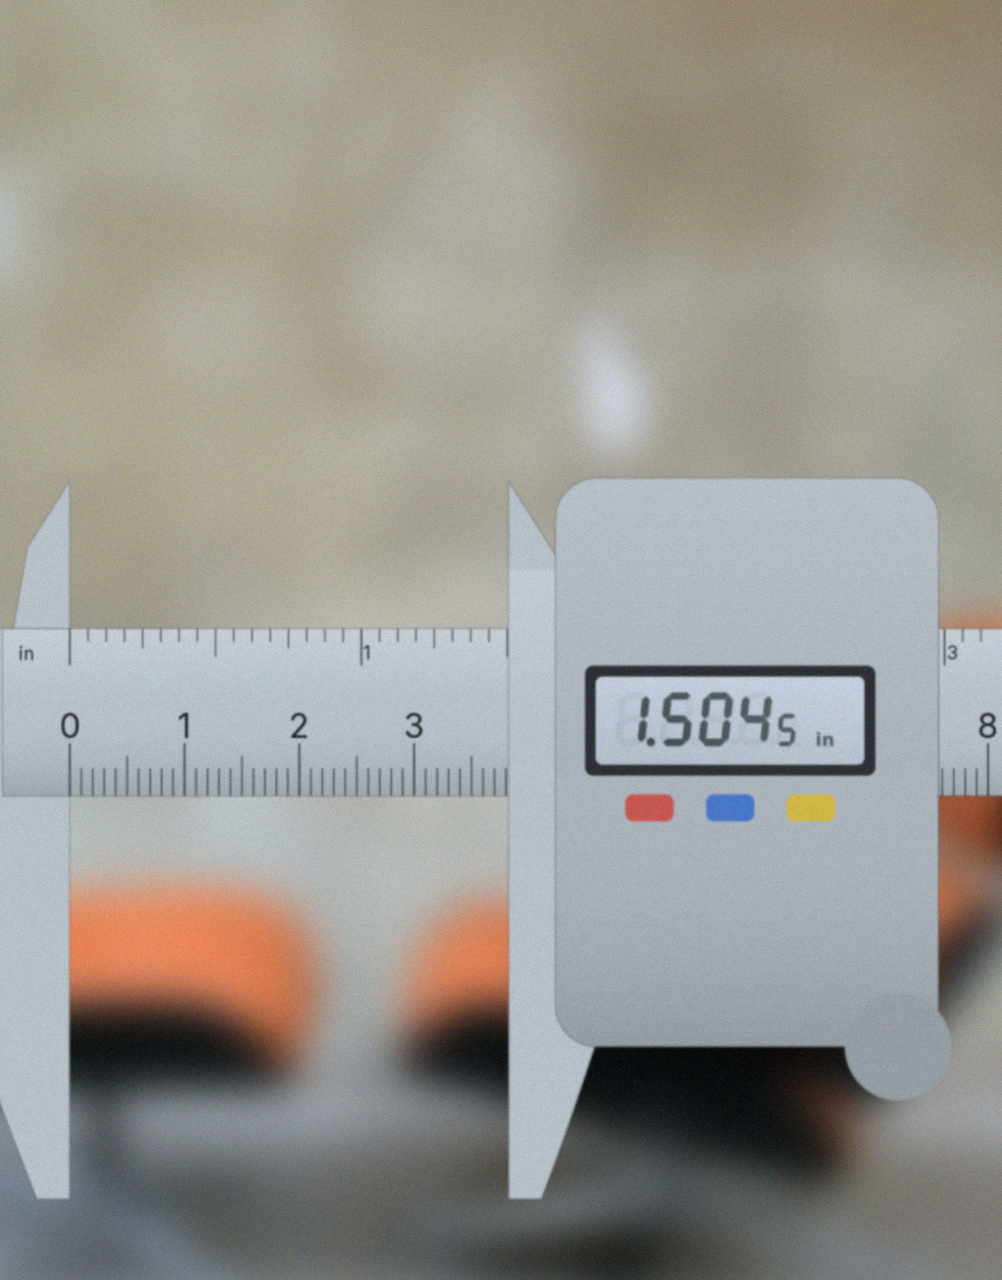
1.5045 in
